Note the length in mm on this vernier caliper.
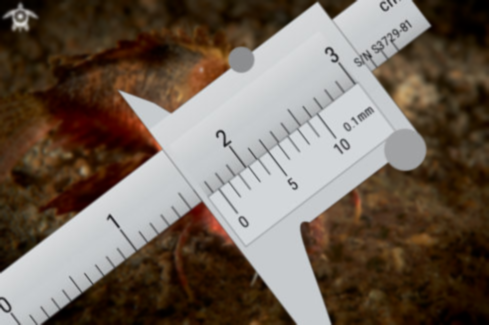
17.5 mm
